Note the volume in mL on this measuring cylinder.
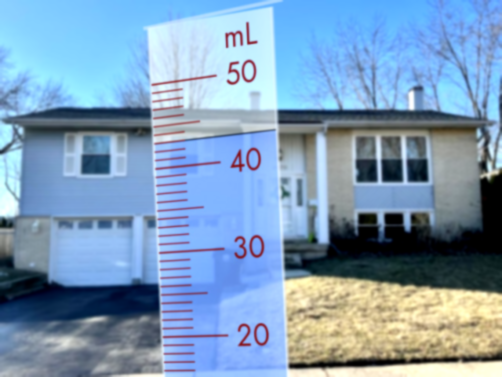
43 mL
